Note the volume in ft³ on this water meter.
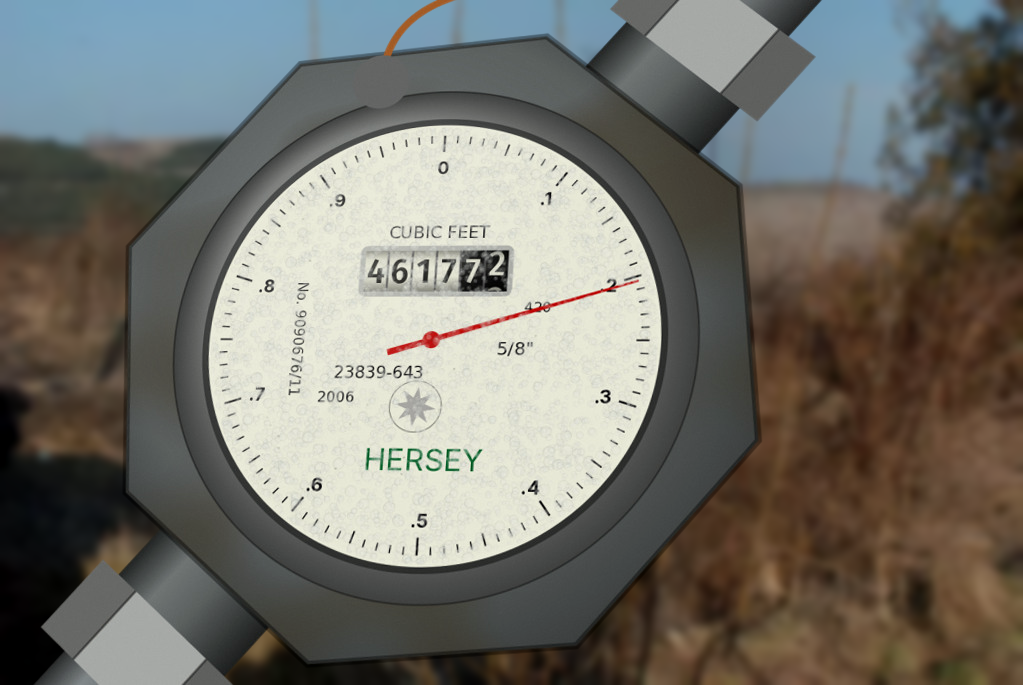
461772.20 ft³
